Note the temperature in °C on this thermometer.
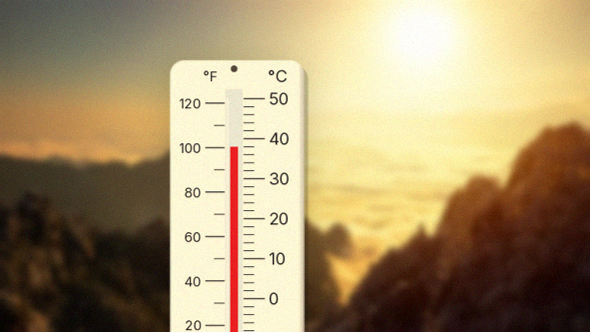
38 °C
